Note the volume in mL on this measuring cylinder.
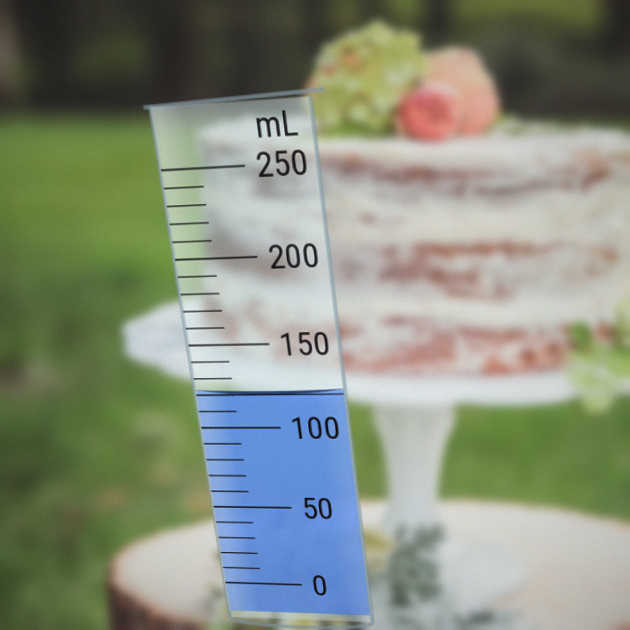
120 mL
